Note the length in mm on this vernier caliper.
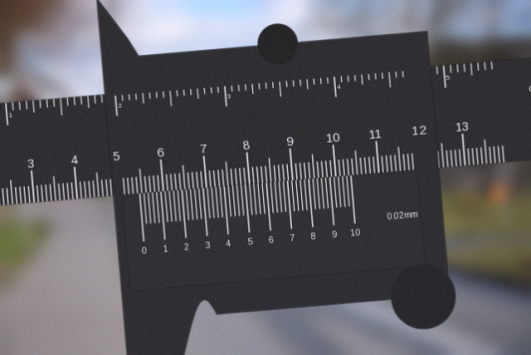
54.5 mm
